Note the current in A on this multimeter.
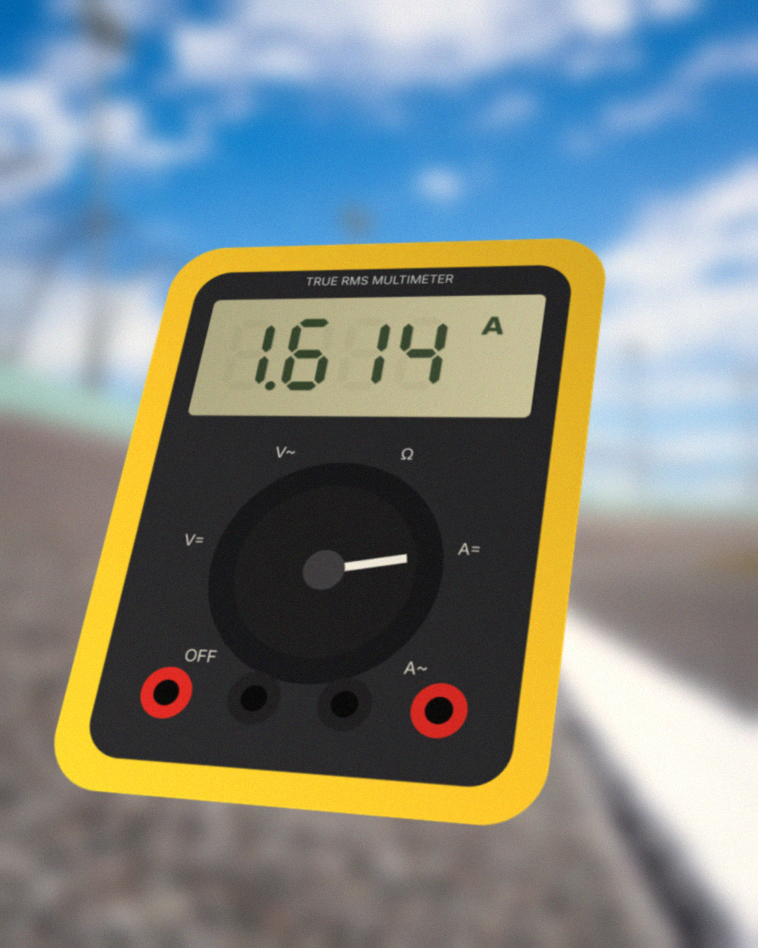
1.614 A
